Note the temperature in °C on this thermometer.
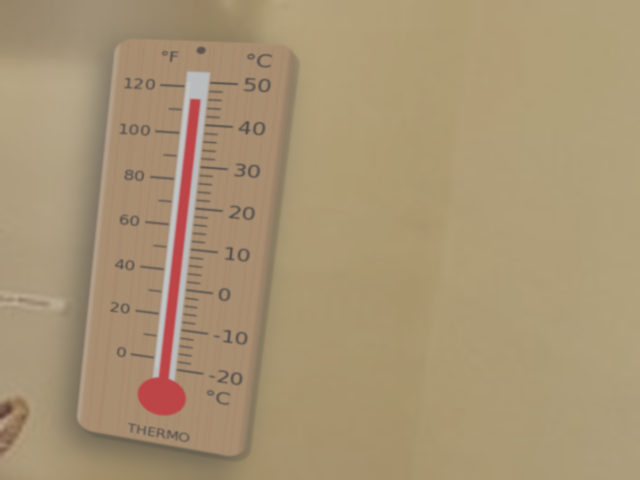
46 °C
